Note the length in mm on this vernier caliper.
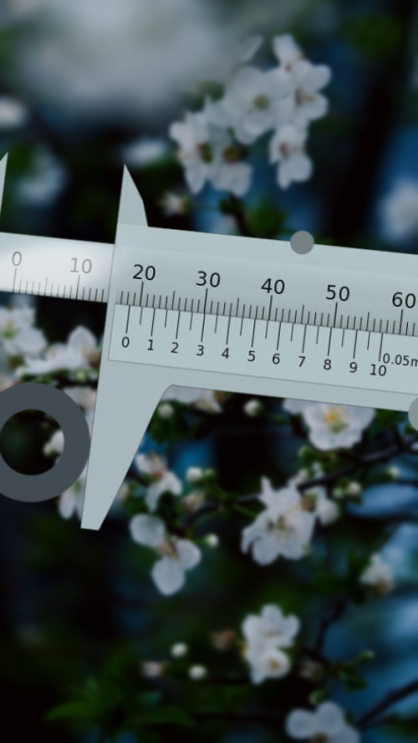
18.4 mm
